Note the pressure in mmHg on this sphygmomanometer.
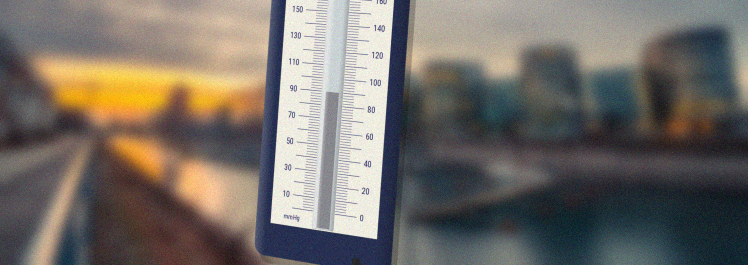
90 mmHg
